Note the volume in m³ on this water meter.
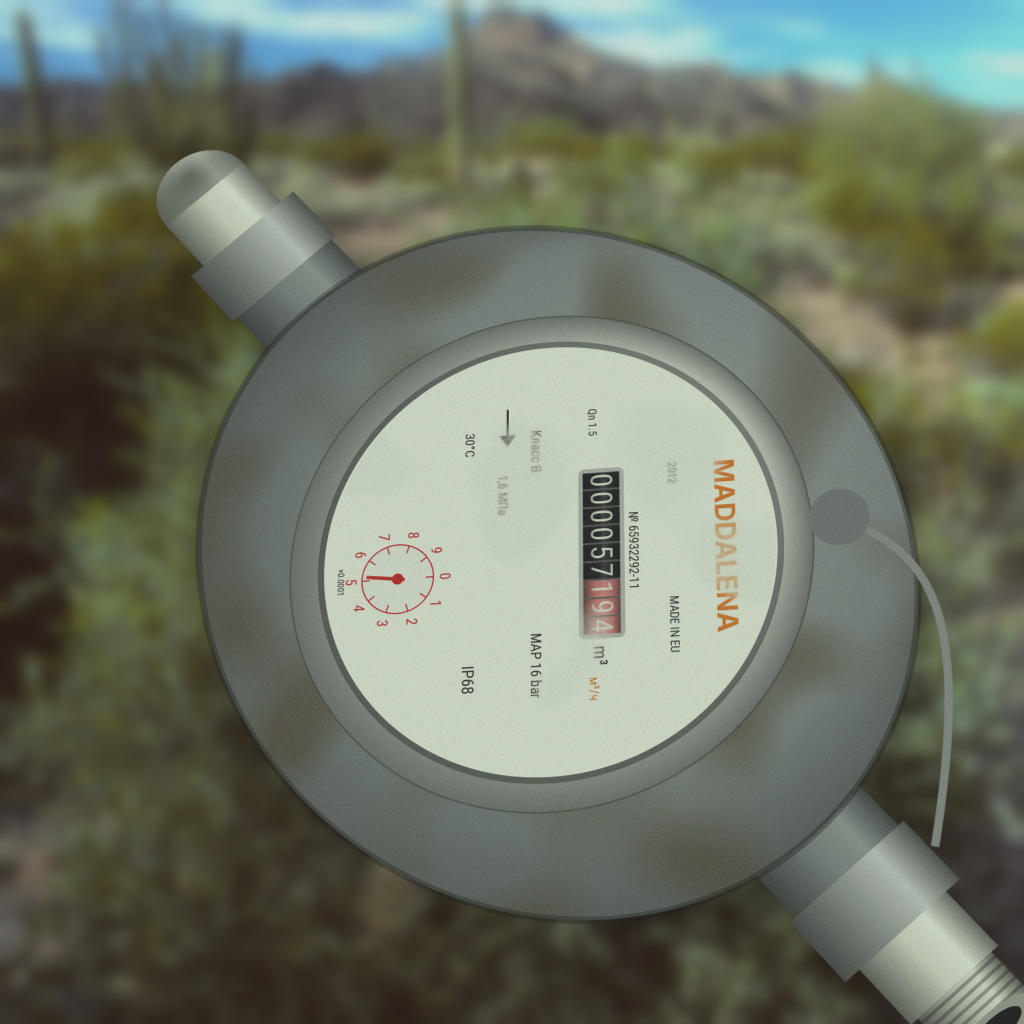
57.1945 m³
